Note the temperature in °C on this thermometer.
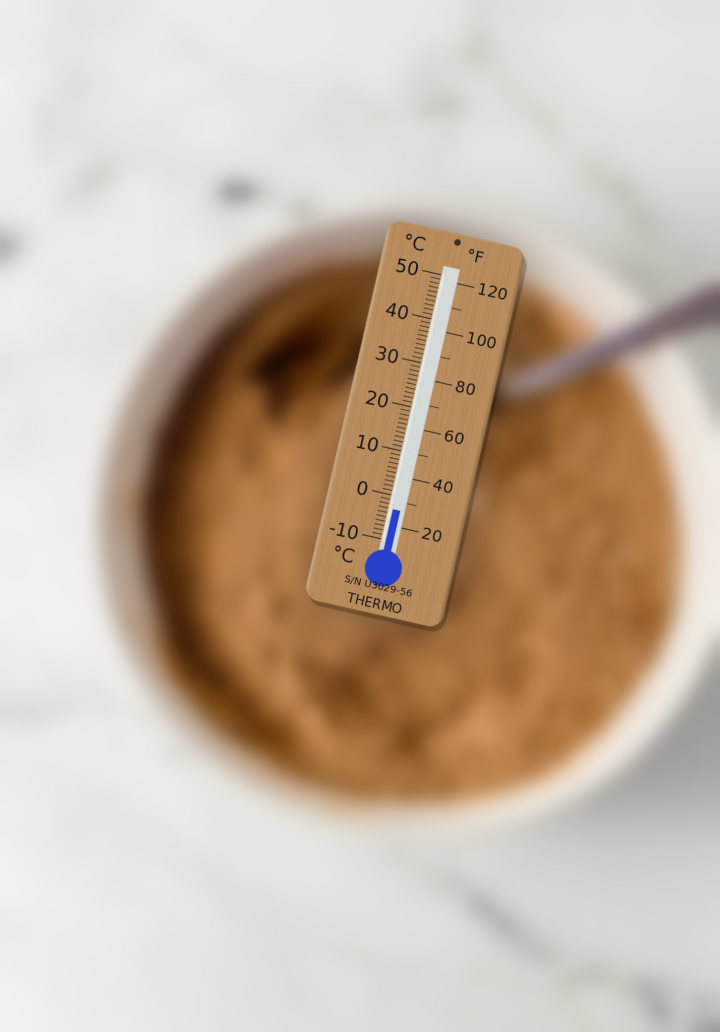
-3 °C
